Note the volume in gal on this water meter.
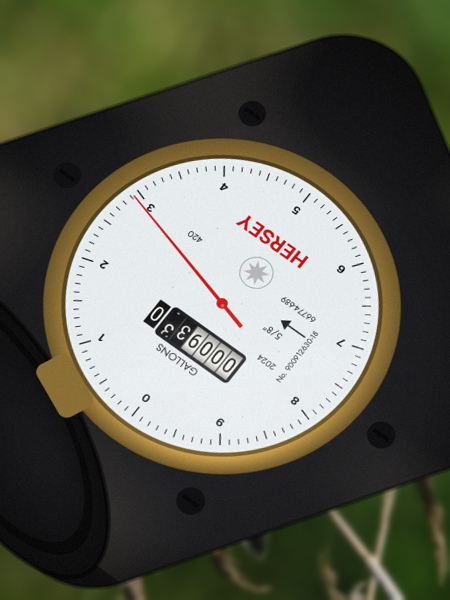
9332.9 gal
